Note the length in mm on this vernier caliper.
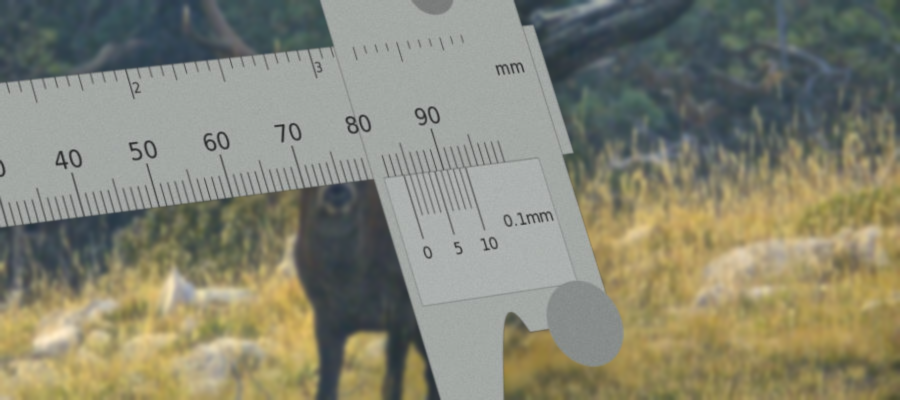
84.2 mm
